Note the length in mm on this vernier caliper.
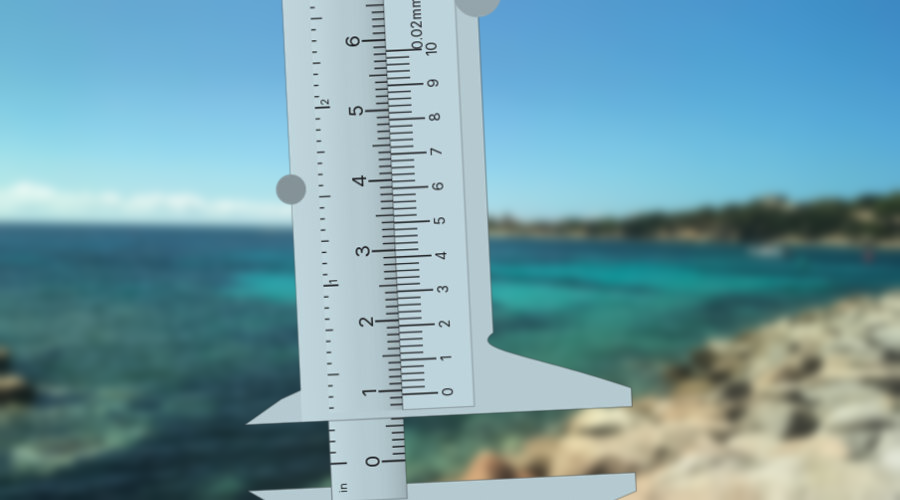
9.4 mm
